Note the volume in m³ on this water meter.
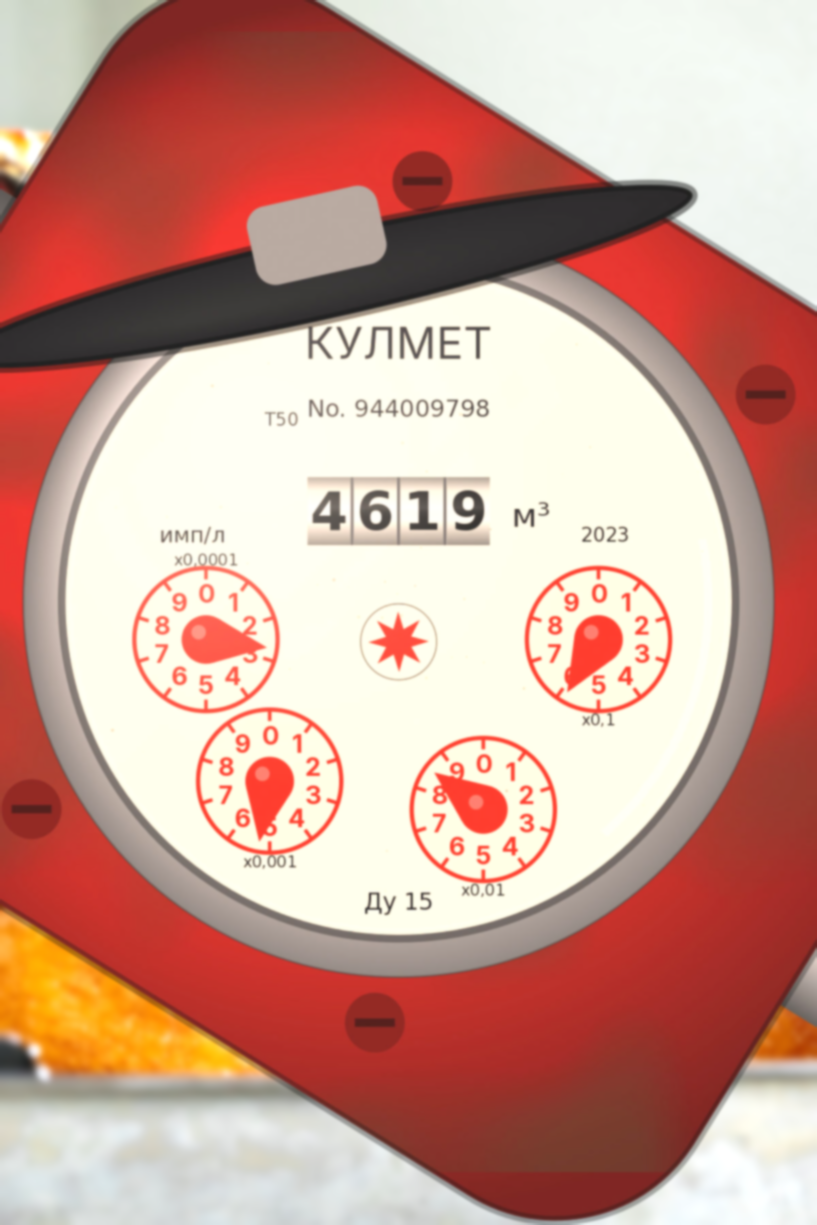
4619.5852 m³
